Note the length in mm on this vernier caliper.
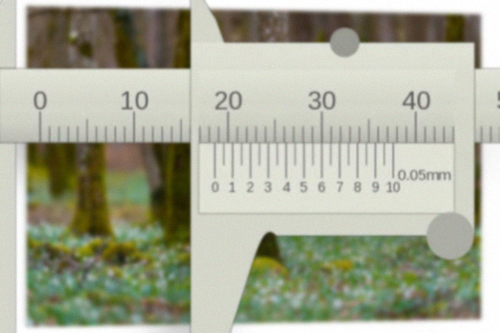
18.6 mm
